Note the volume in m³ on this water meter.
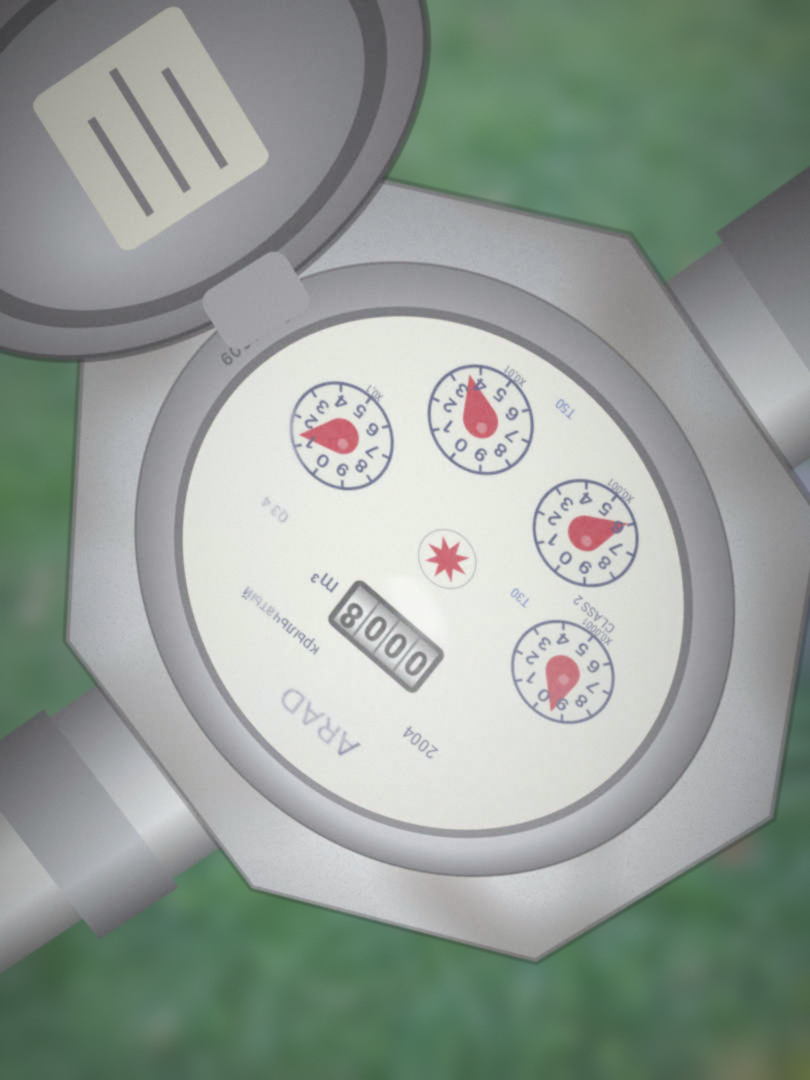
8.1359 m³
